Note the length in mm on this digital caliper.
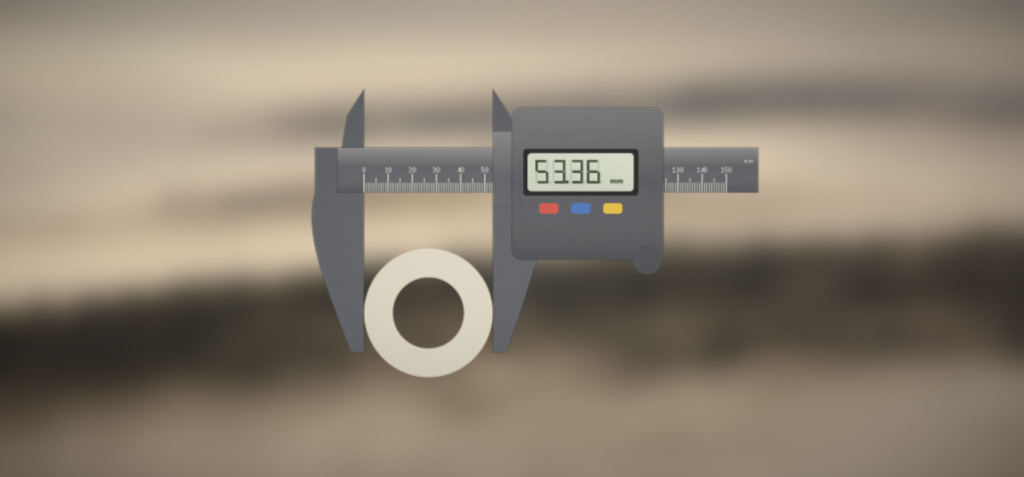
53.36 mm
